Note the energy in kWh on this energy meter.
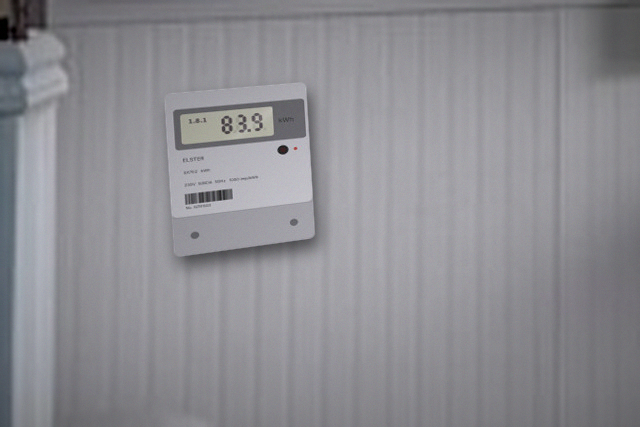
83.9 kWh
